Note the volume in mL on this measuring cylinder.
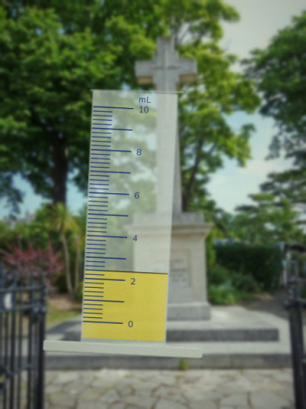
2.4 mL
